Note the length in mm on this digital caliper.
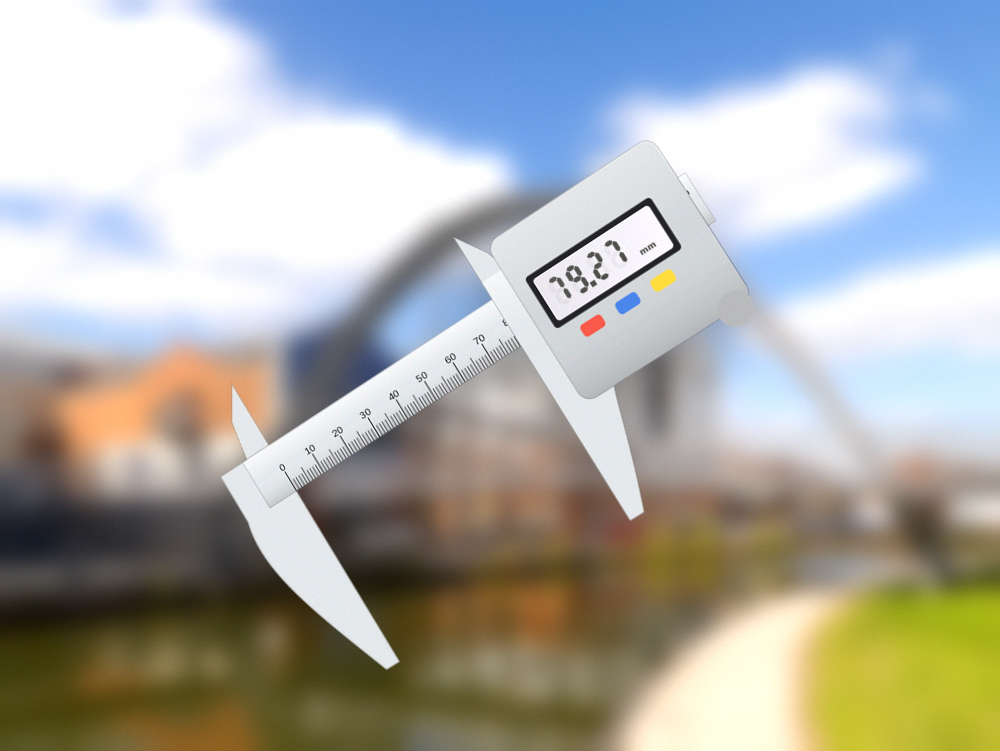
79.27 mm
